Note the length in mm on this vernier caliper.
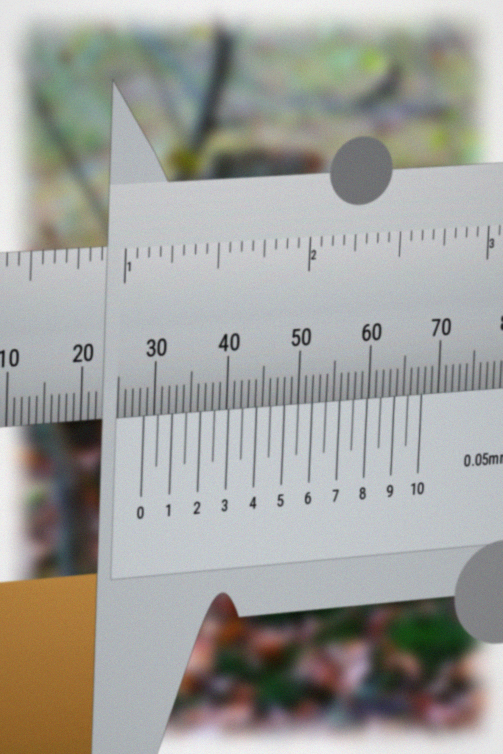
28.6 mm
